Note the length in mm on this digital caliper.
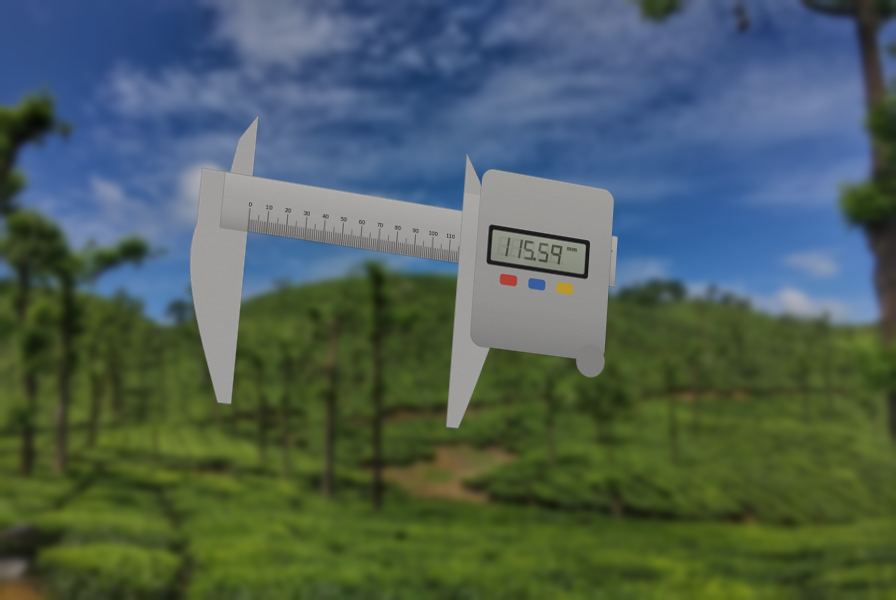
115.59 mm
